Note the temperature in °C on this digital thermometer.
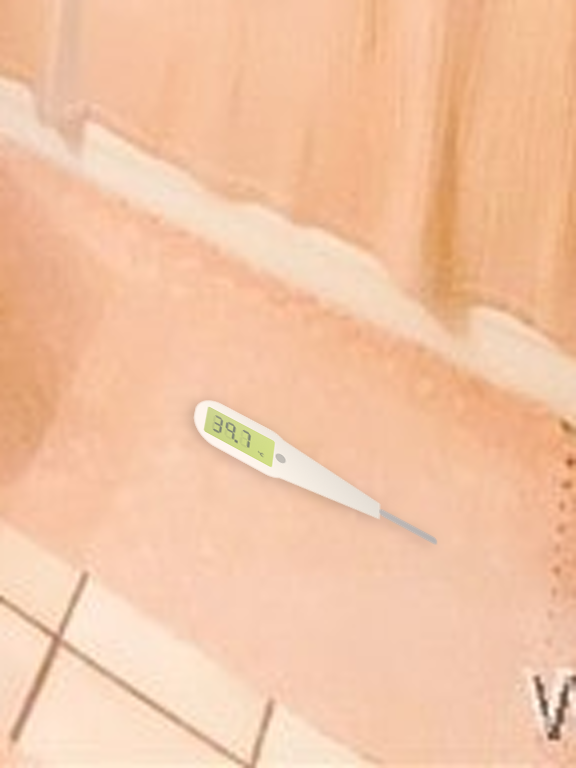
39.7 °C
